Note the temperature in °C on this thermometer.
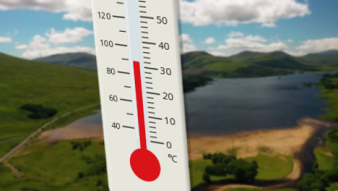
32 °C
